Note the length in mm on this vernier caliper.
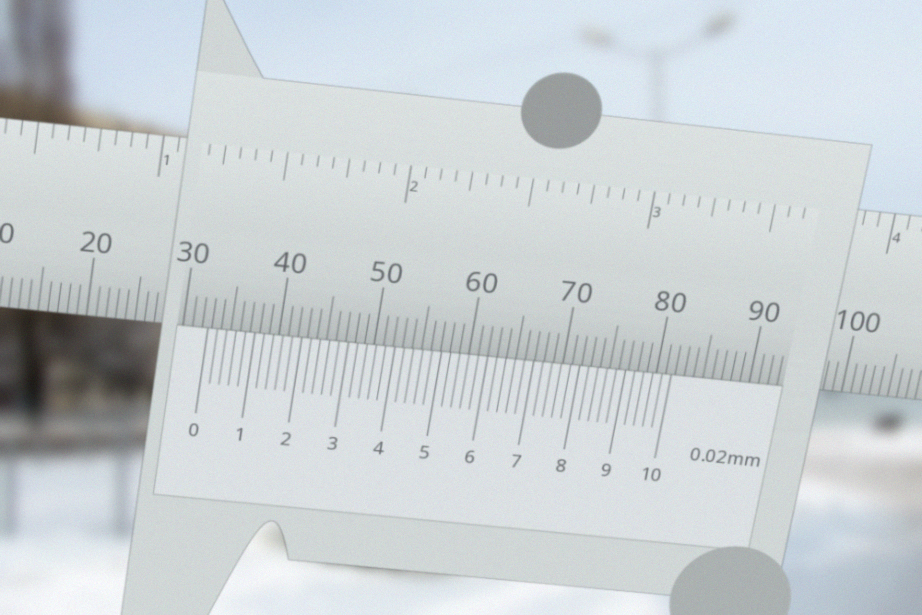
32.6 mm
